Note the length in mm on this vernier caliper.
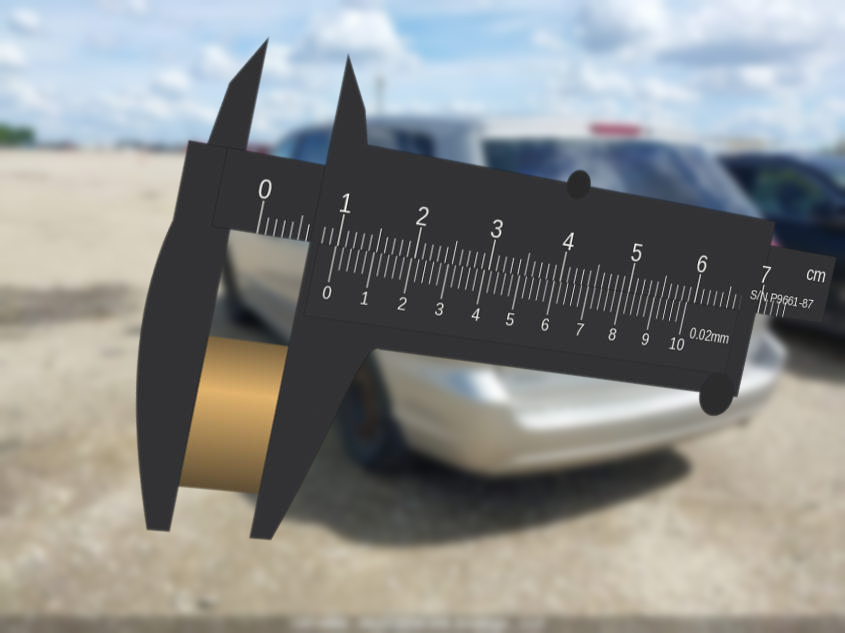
9.8 mm
